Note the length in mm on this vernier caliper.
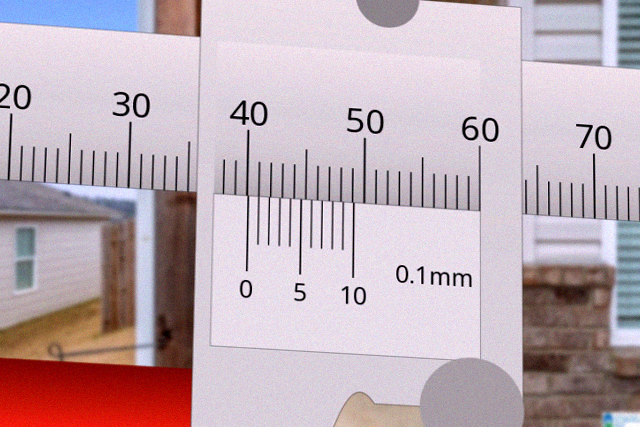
40.1 mm
